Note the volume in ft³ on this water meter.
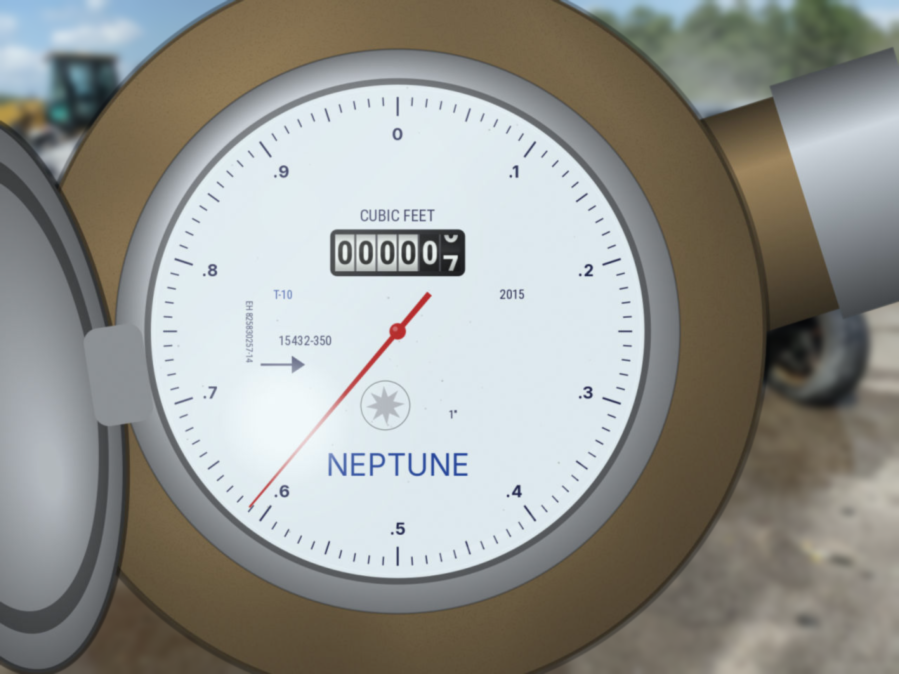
6.61 ft³
